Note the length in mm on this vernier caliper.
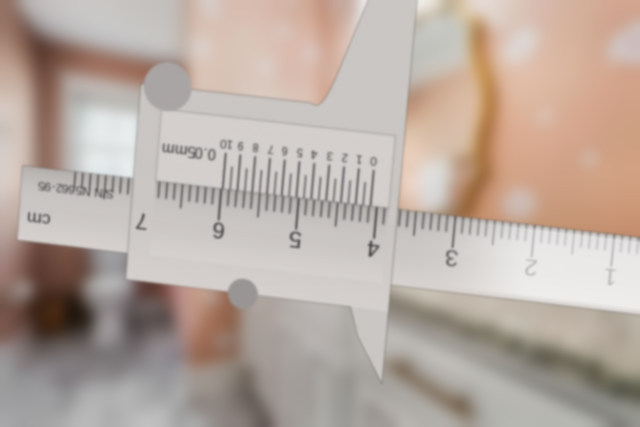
40.8 mm
